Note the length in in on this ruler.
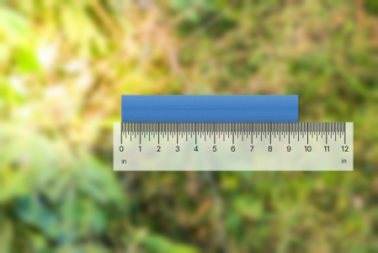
9.5 in
